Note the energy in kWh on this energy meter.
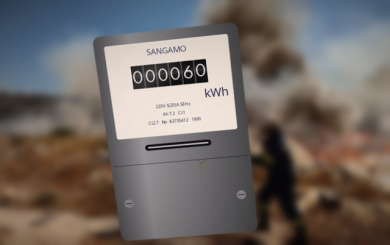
60 kWh
